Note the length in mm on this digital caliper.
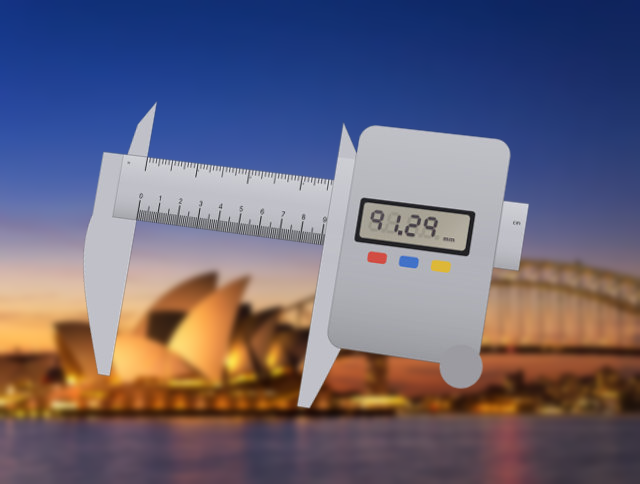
91.29 mm
